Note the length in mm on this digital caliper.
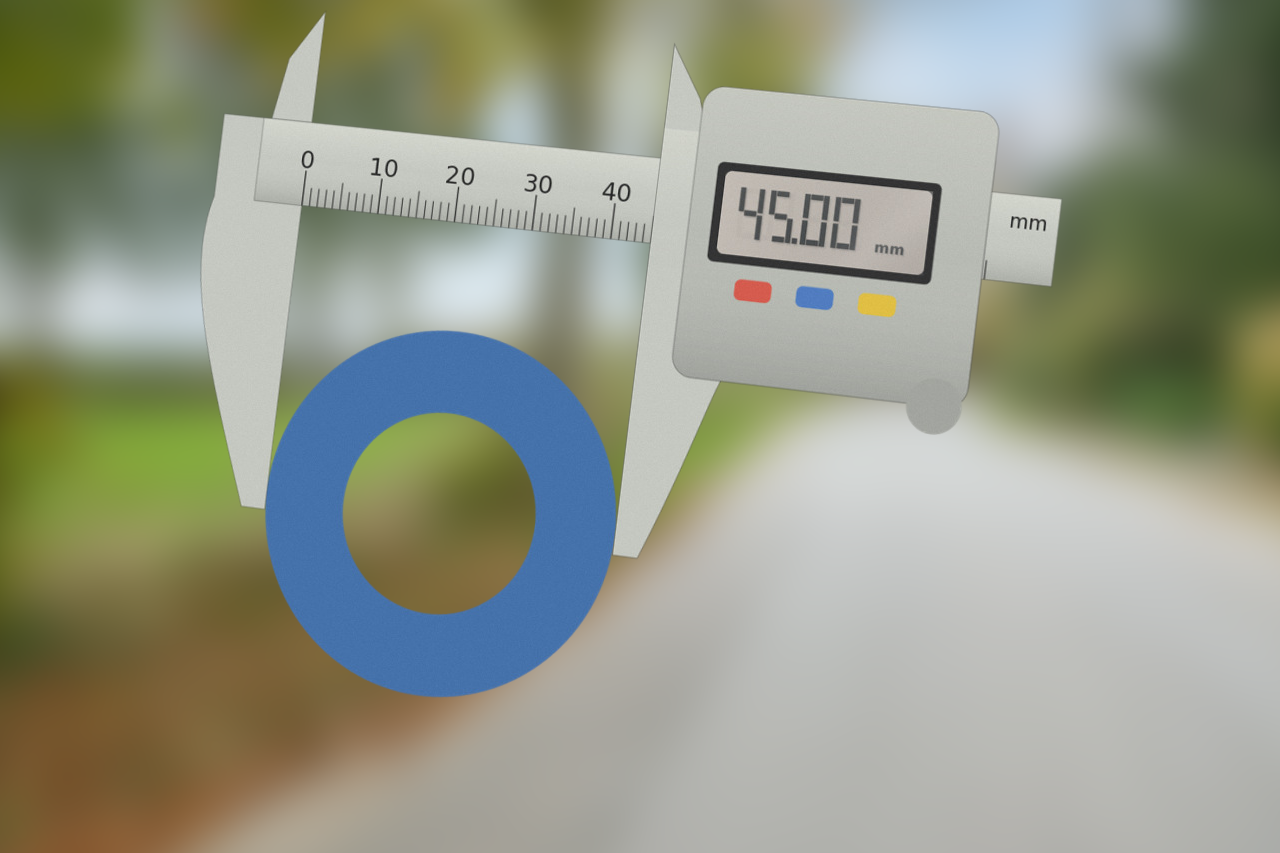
45.00 mm
